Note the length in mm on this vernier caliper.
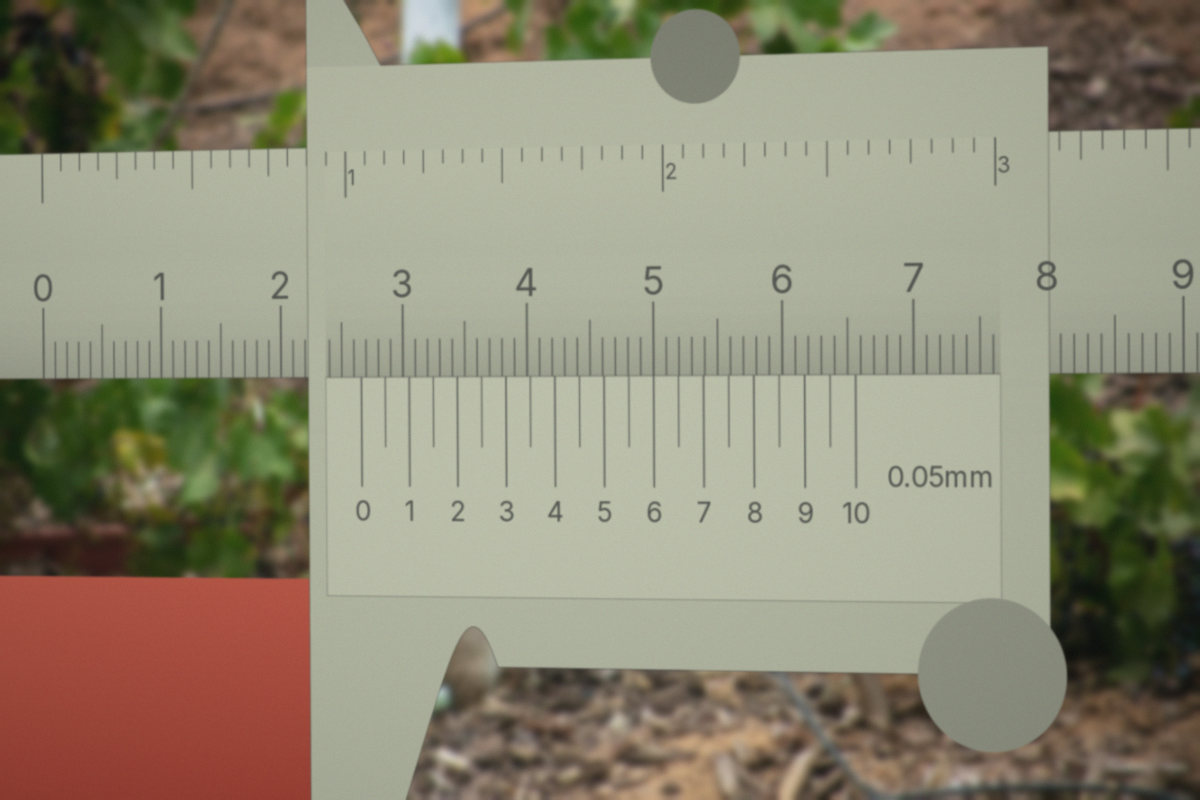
26.6 mm
